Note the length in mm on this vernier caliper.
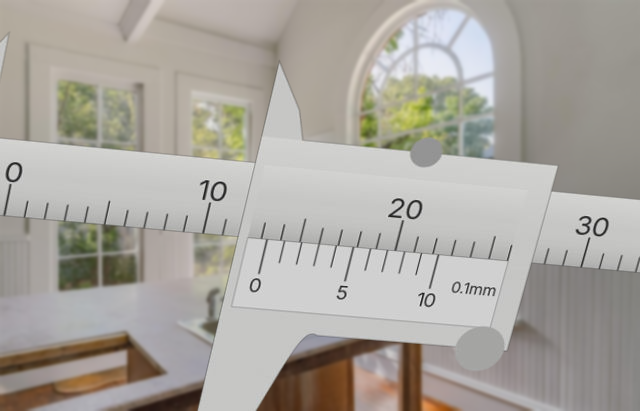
13.3 mm
